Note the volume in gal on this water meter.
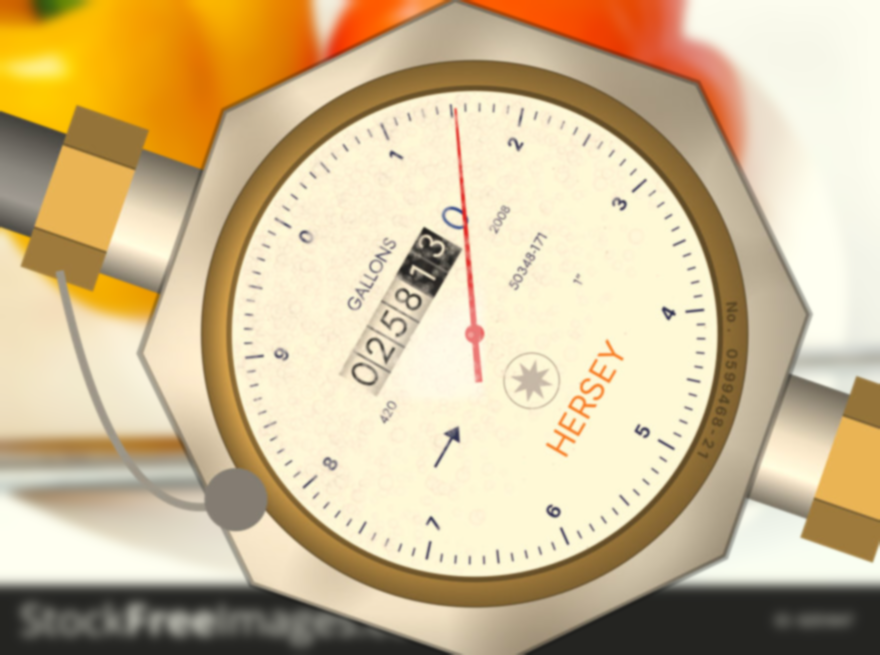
258131.5 gal
